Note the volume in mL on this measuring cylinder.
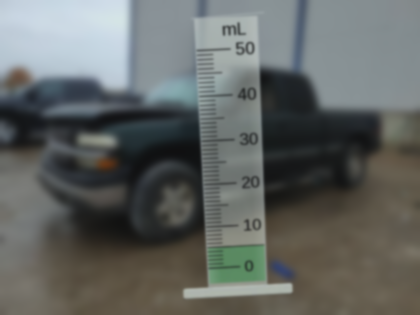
5 mL
